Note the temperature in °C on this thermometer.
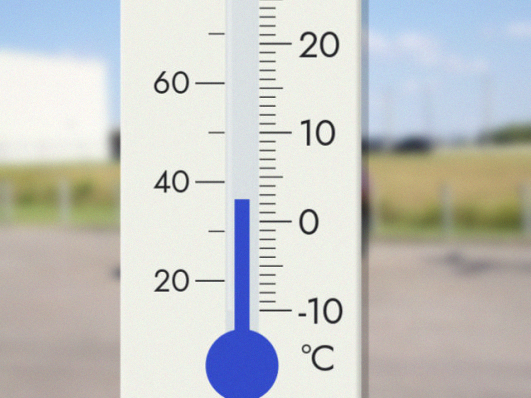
2.5 °C
